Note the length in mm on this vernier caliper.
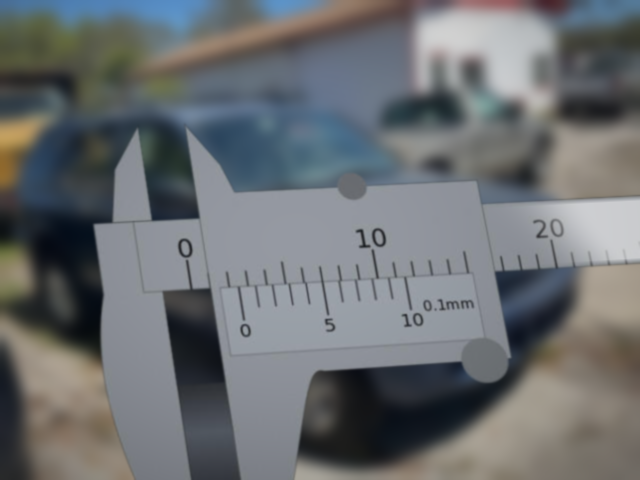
2.5 mm
